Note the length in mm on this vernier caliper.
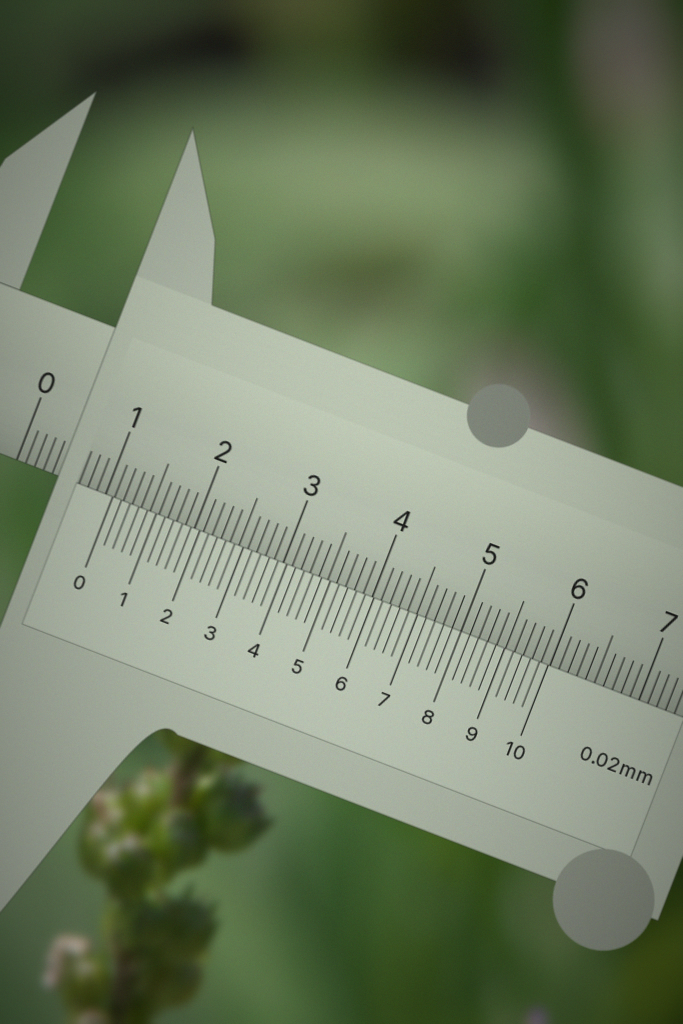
10.8 mm
